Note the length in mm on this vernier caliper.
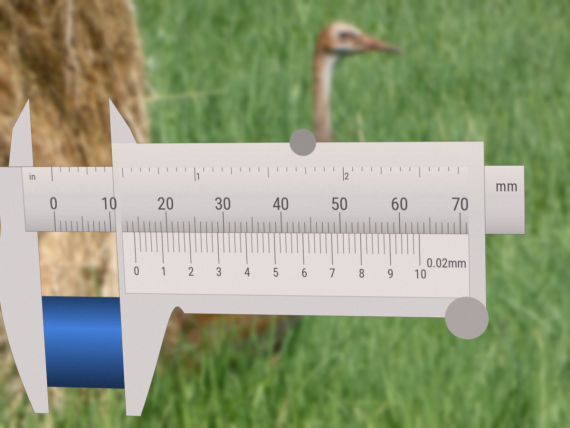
14.2 mm
